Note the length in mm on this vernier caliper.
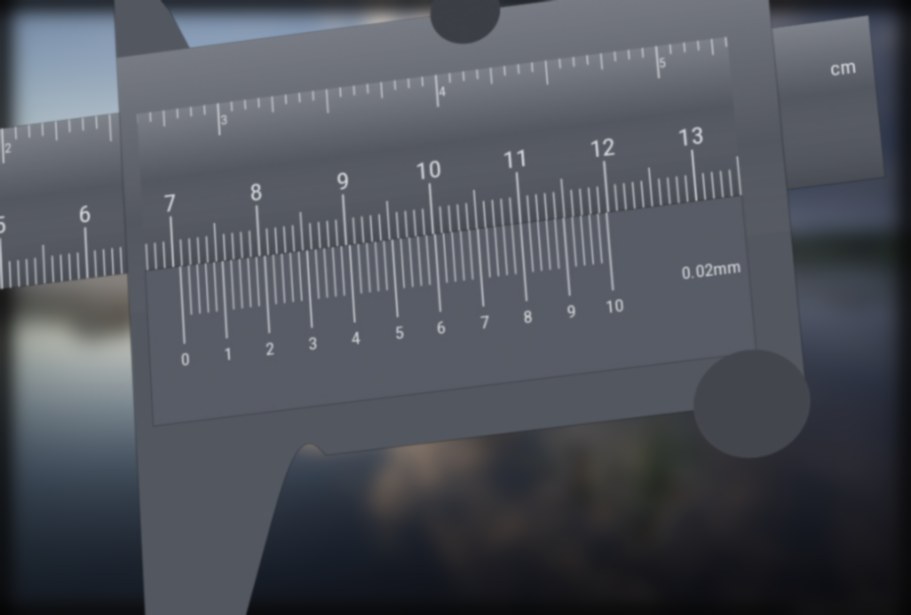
70.8 mm
